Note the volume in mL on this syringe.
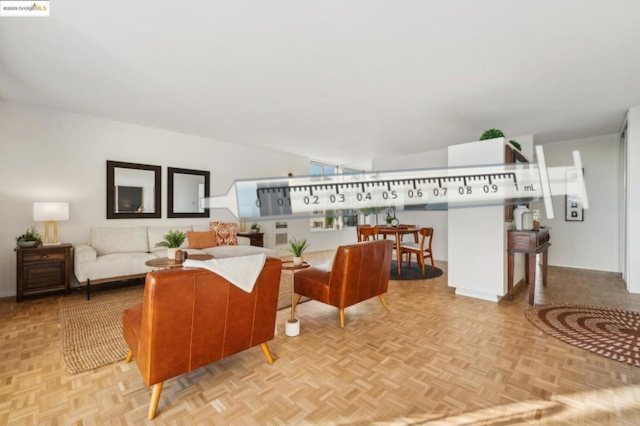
0 mL
